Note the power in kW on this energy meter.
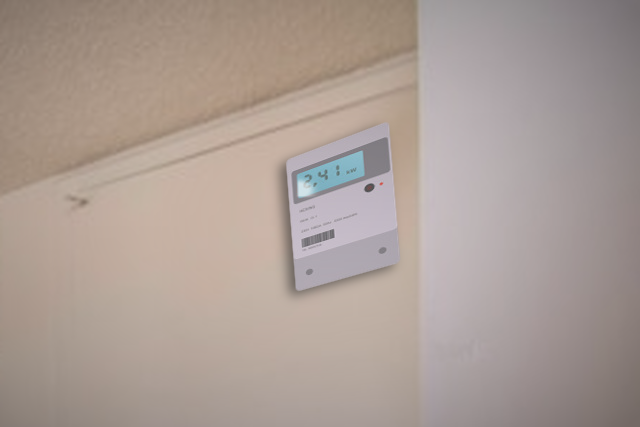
2.41 kW
